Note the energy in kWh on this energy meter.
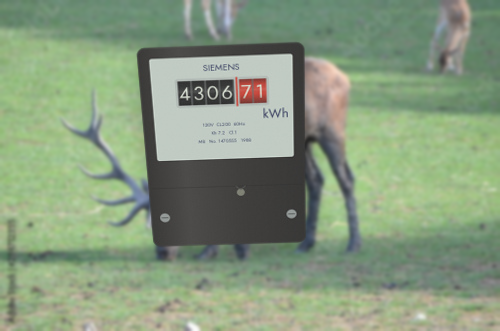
4306.71 kWh
